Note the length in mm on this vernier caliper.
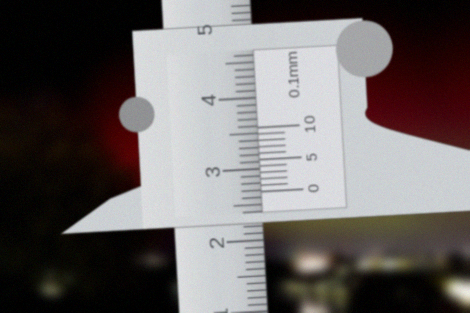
26.8 mm
